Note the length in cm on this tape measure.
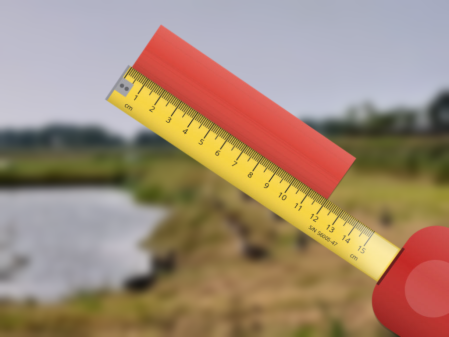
12 cm
